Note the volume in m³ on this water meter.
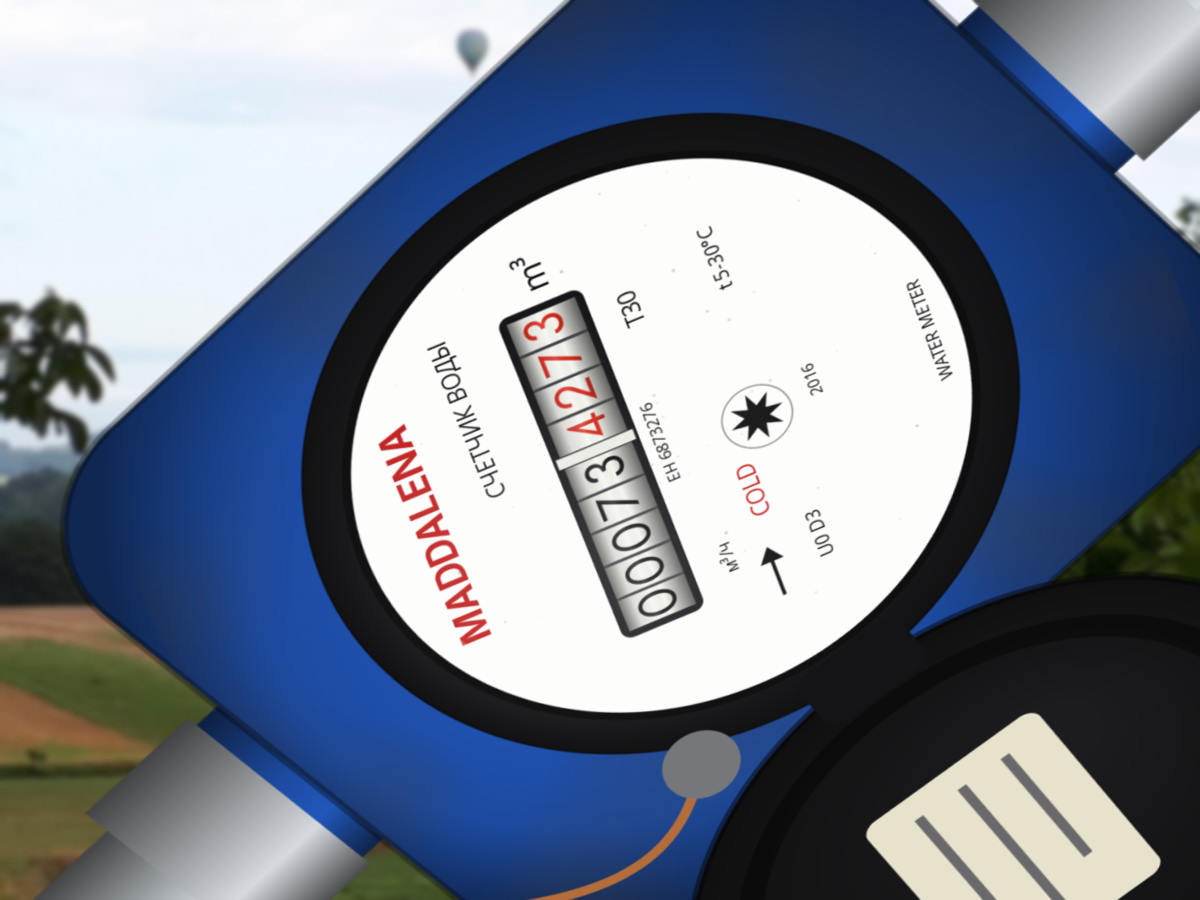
73.4273 m³
